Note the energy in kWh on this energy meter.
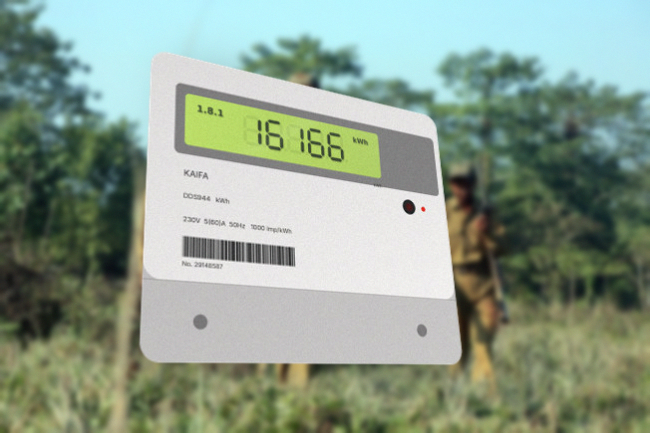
16166 kWh
